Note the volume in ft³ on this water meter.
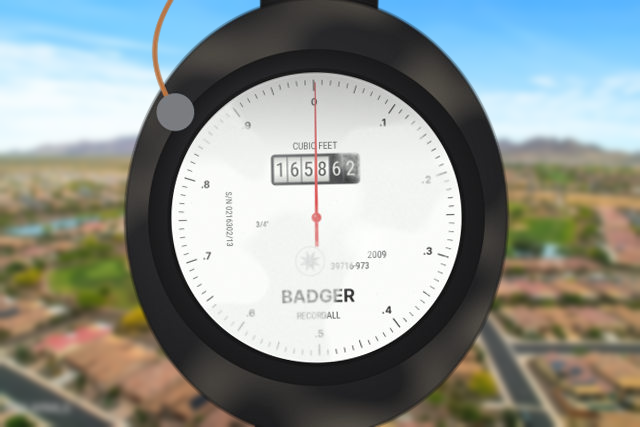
165862.00 ft³
